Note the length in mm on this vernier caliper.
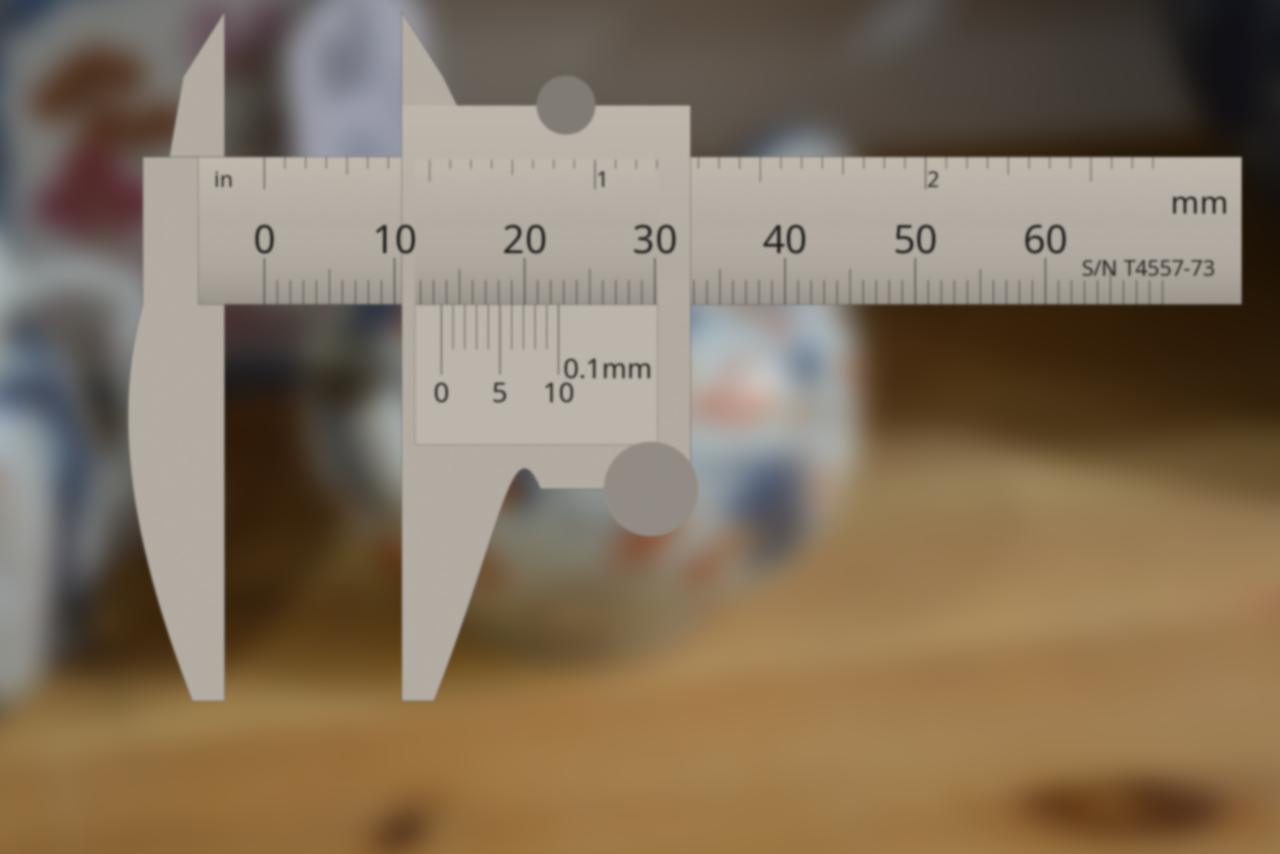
13.6 mm
